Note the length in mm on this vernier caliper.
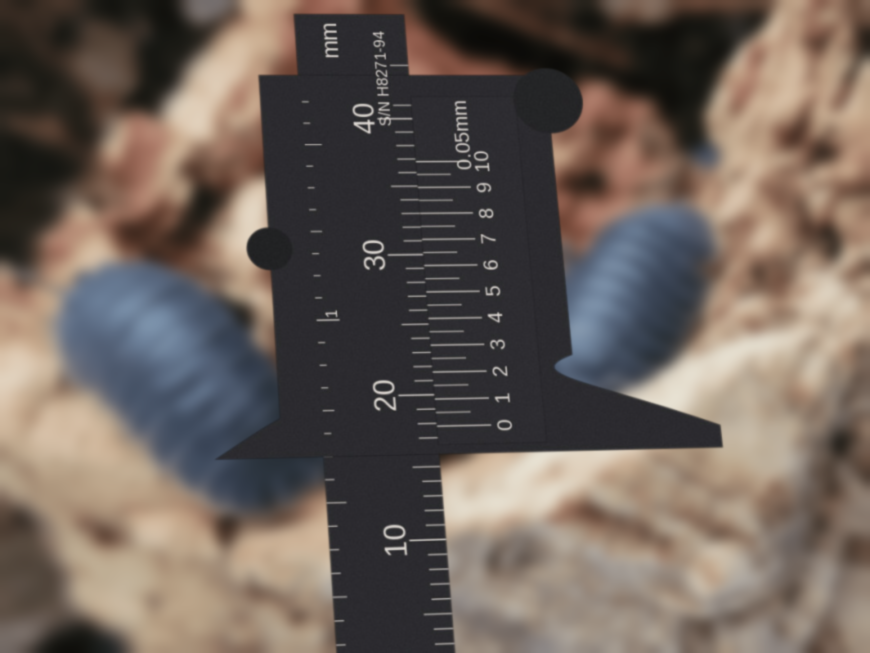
17.8 mm
